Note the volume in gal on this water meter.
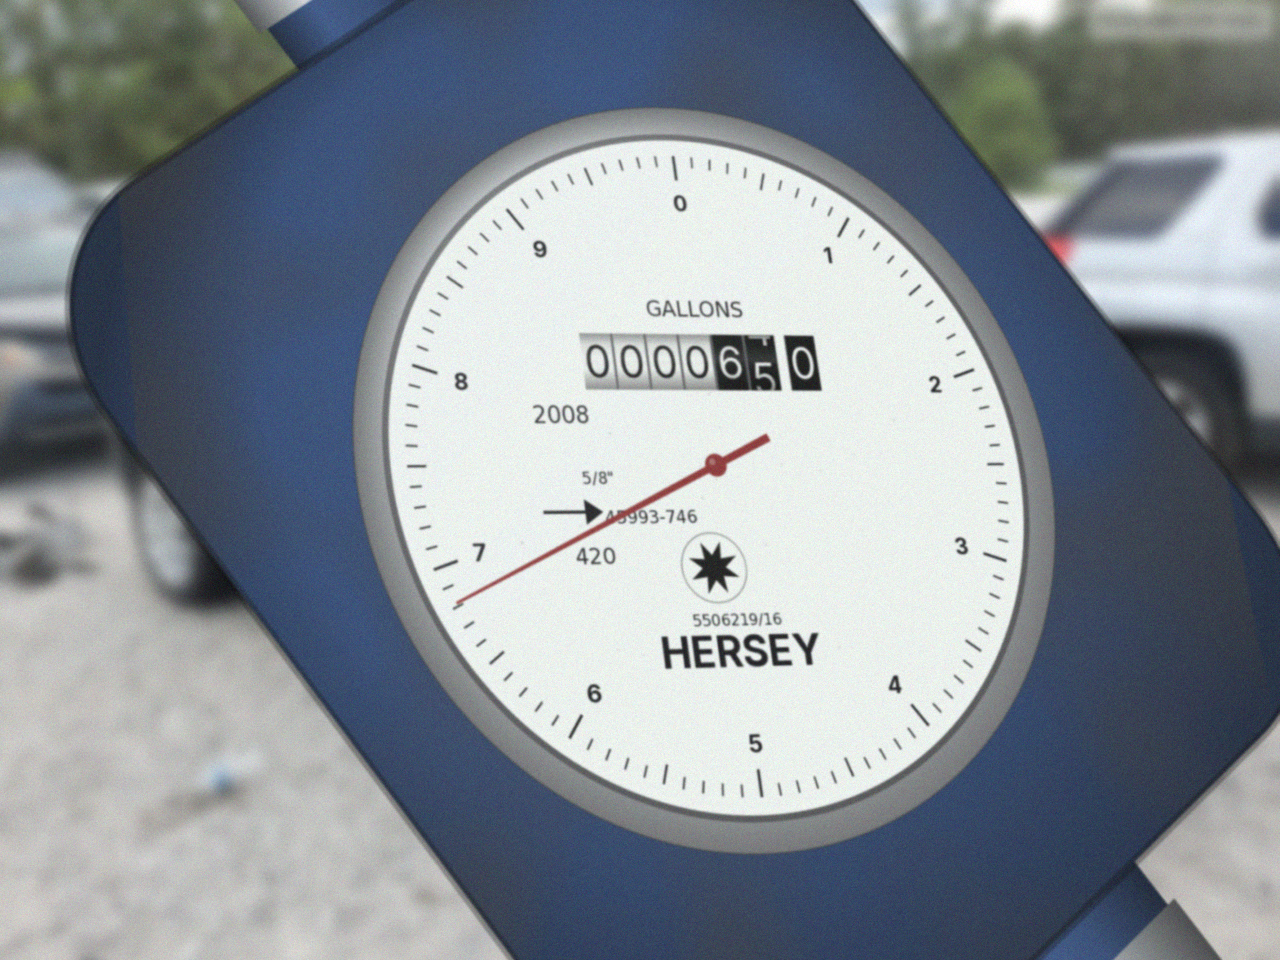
646.8 gal
